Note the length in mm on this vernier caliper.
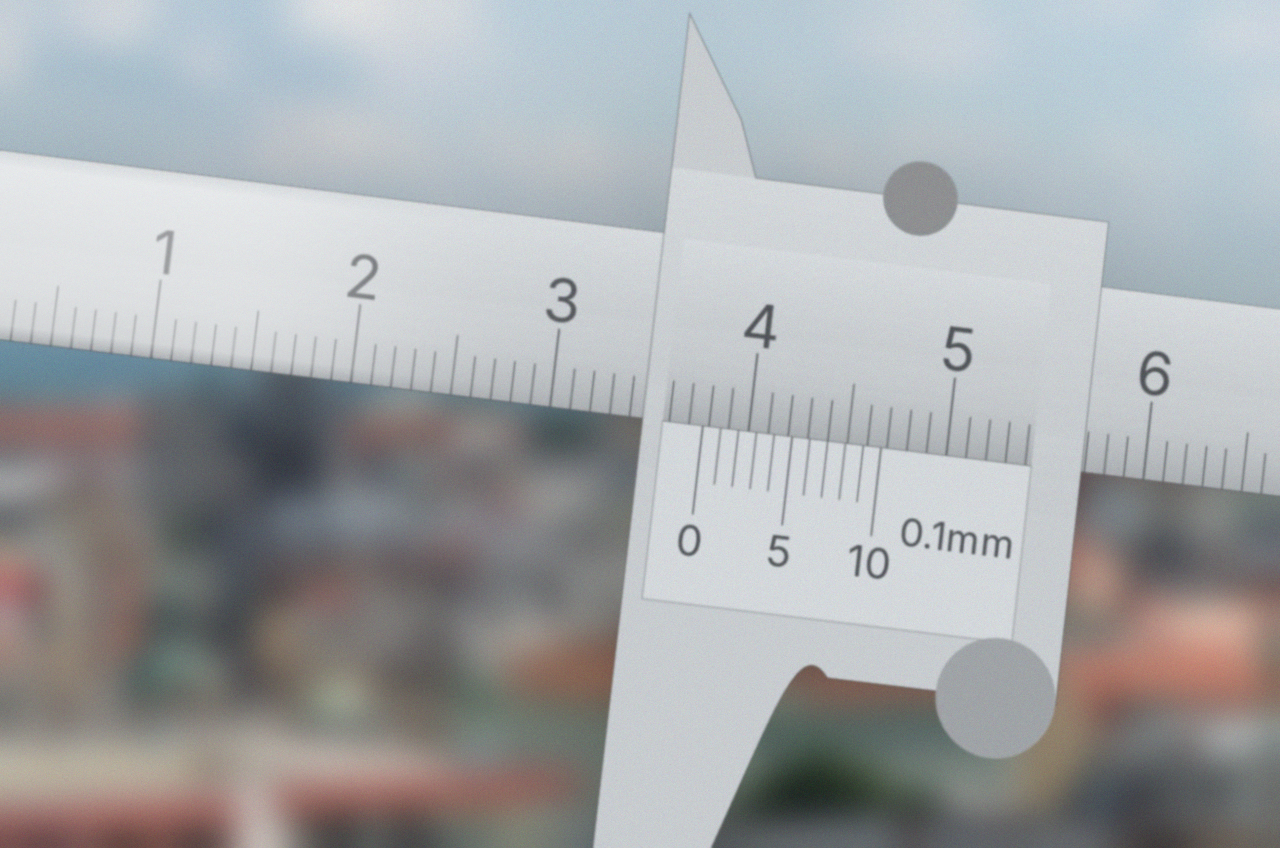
37.7 mm
